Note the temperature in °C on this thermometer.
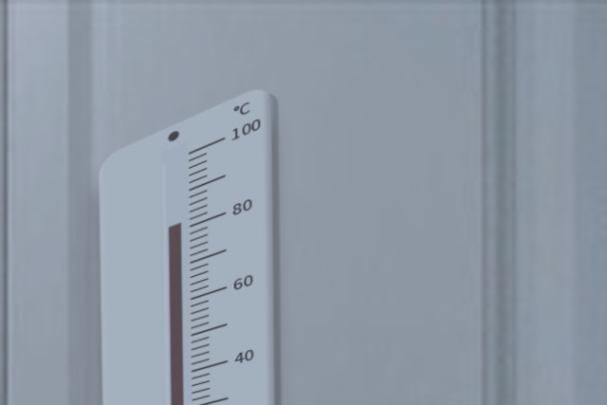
82 °C
